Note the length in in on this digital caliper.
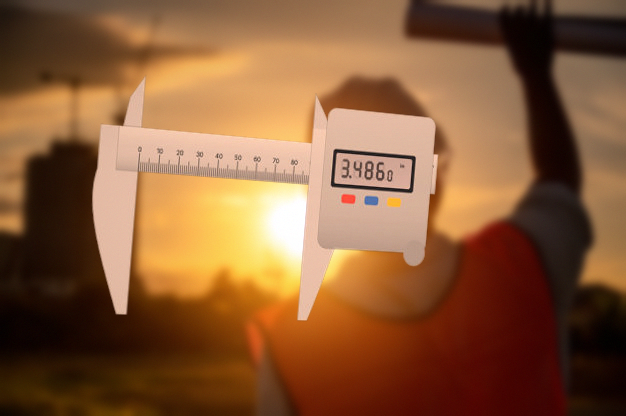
3.4860 in
